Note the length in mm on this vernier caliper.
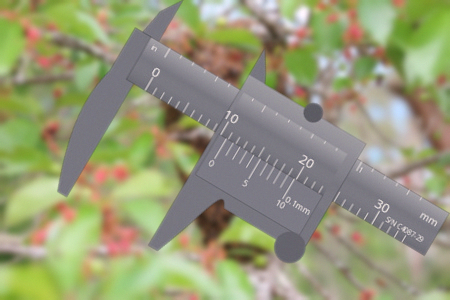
10.8 mm
